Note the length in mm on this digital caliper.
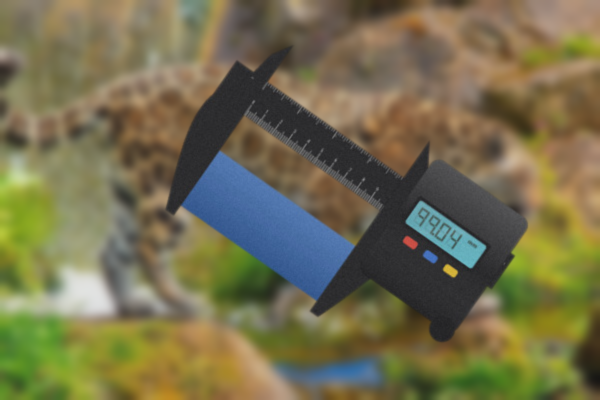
99.04 mm
